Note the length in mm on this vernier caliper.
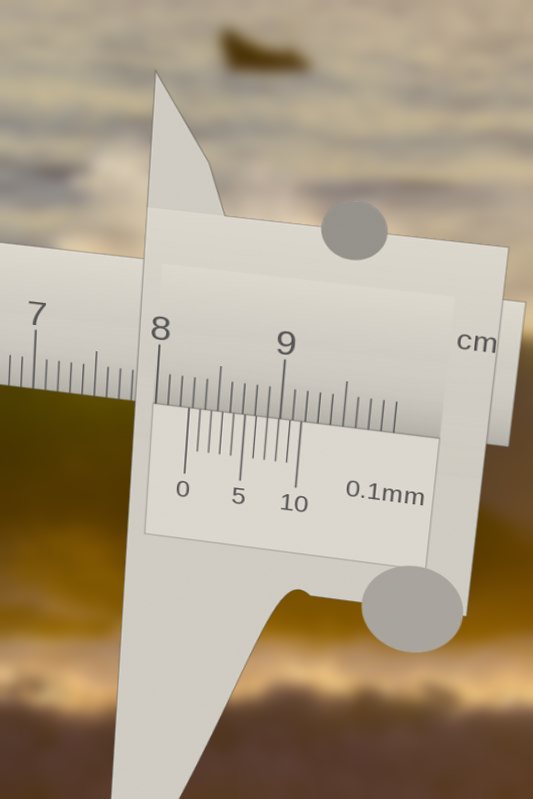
82.7 mm
